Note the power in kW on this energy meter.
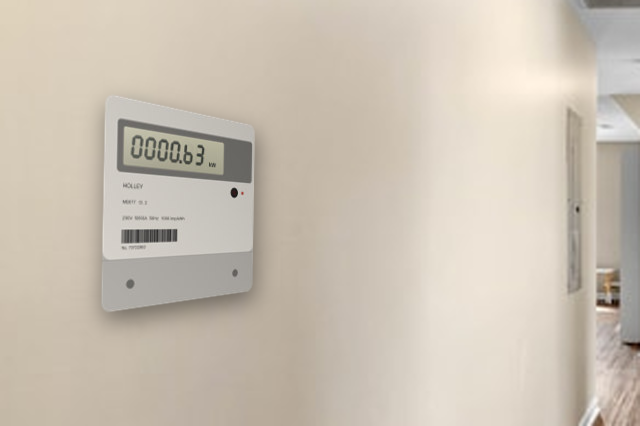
0.63 kW
